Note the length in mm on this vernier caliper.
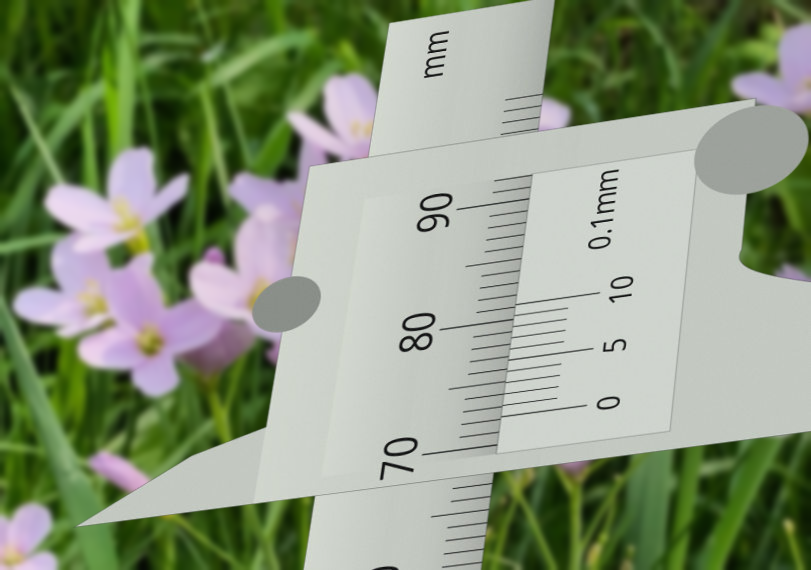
72.2 mm
